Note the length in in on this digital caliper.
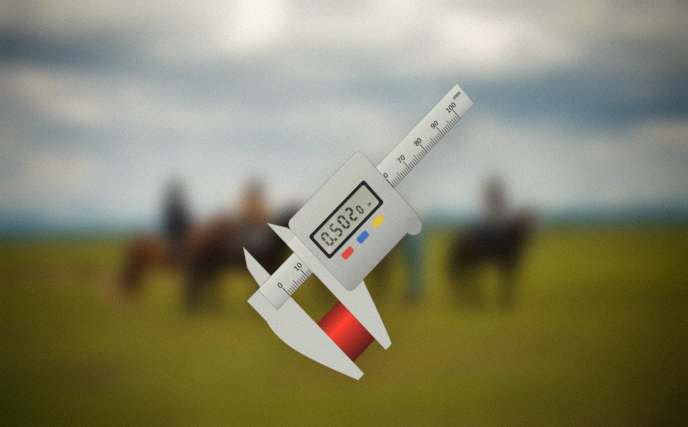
0.5020 in
